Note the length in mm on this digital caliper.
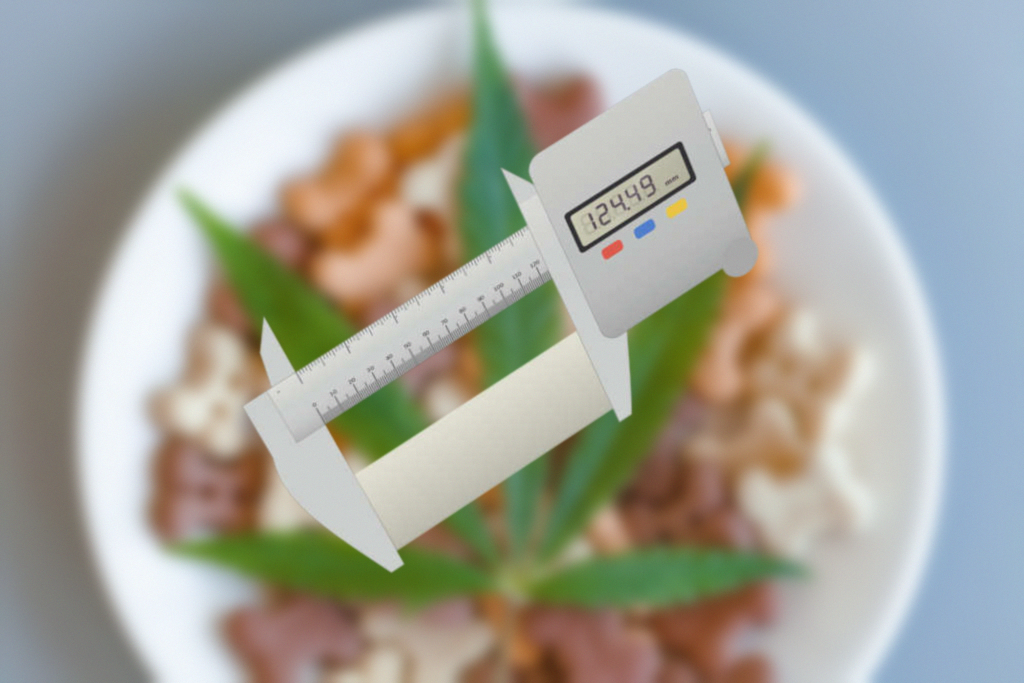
124.49 mm
